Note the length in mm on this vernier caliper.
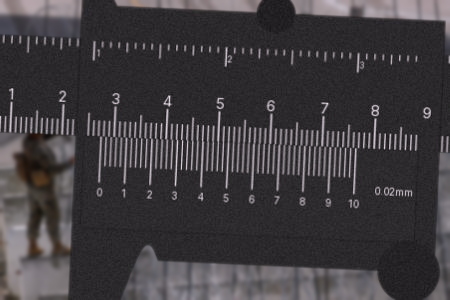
27.5 mm
